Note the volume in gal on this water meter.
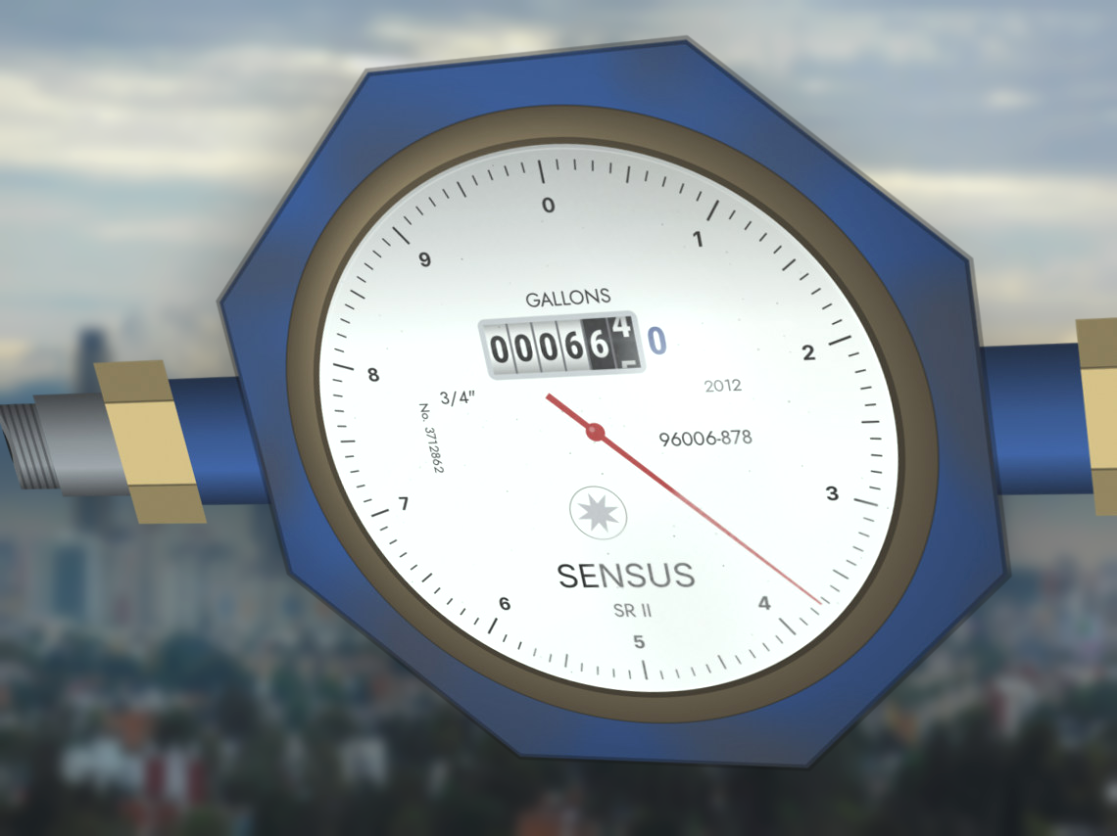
6643.7 gal
